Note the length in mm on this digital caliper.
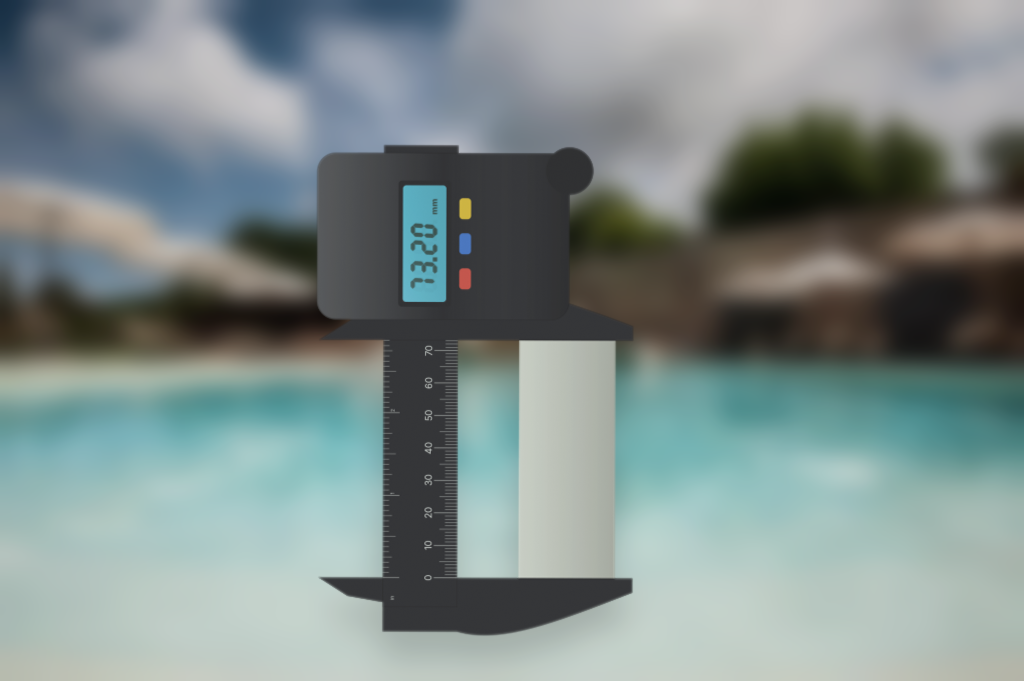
73.20 mm
